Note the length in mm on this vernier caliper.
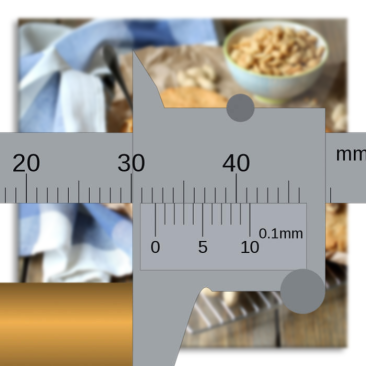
32.3 mm
